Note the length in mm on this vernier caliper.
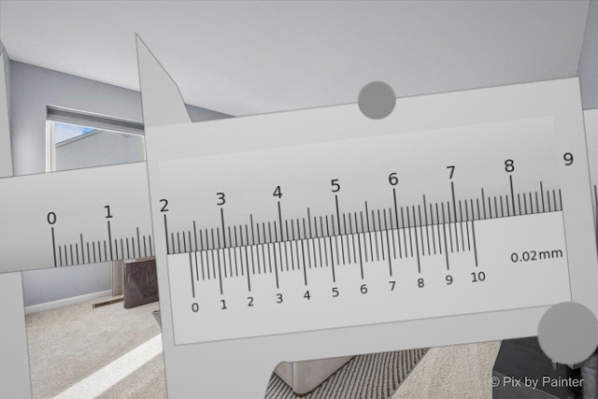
23.8 mm
